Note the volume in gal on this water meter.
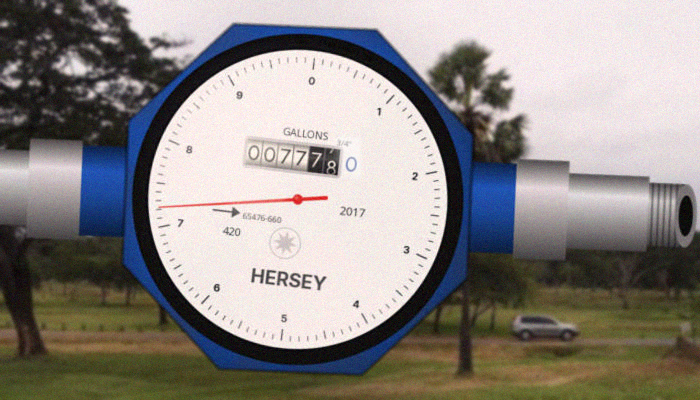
77777.2 gal
